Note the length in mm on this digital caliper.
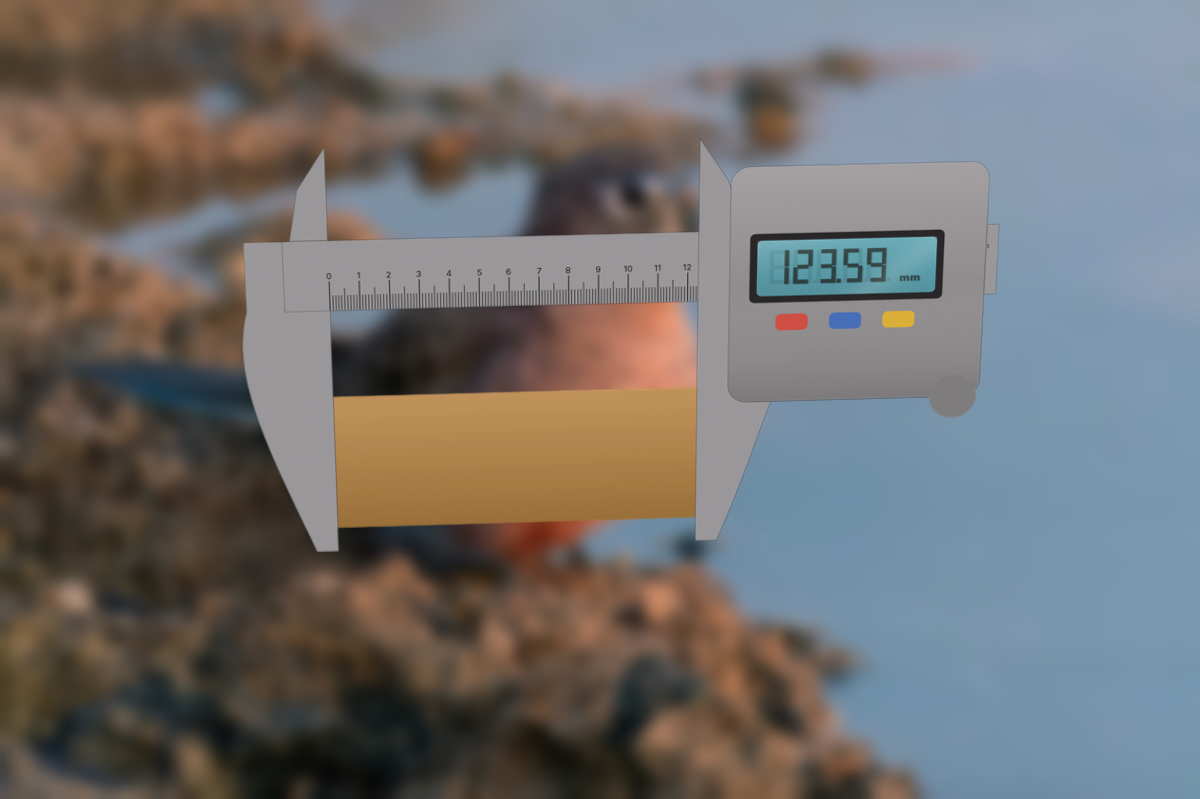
123.59 mm
